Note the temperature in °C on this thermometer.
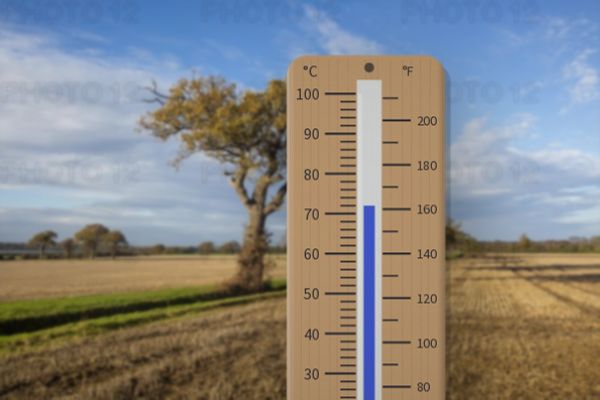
72 °C
